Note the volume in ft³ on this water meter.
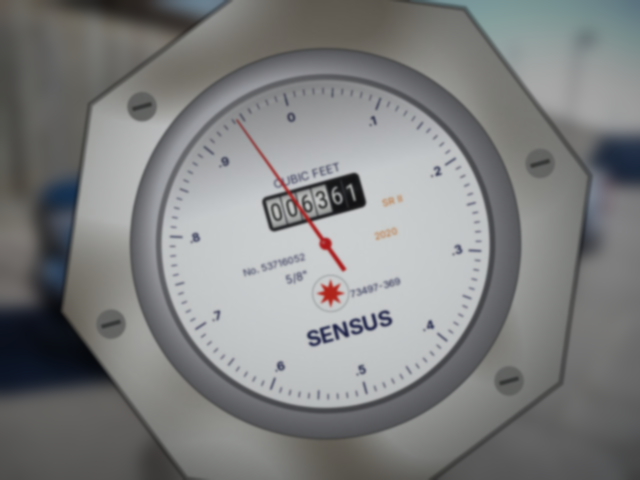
6360.94 ft³
